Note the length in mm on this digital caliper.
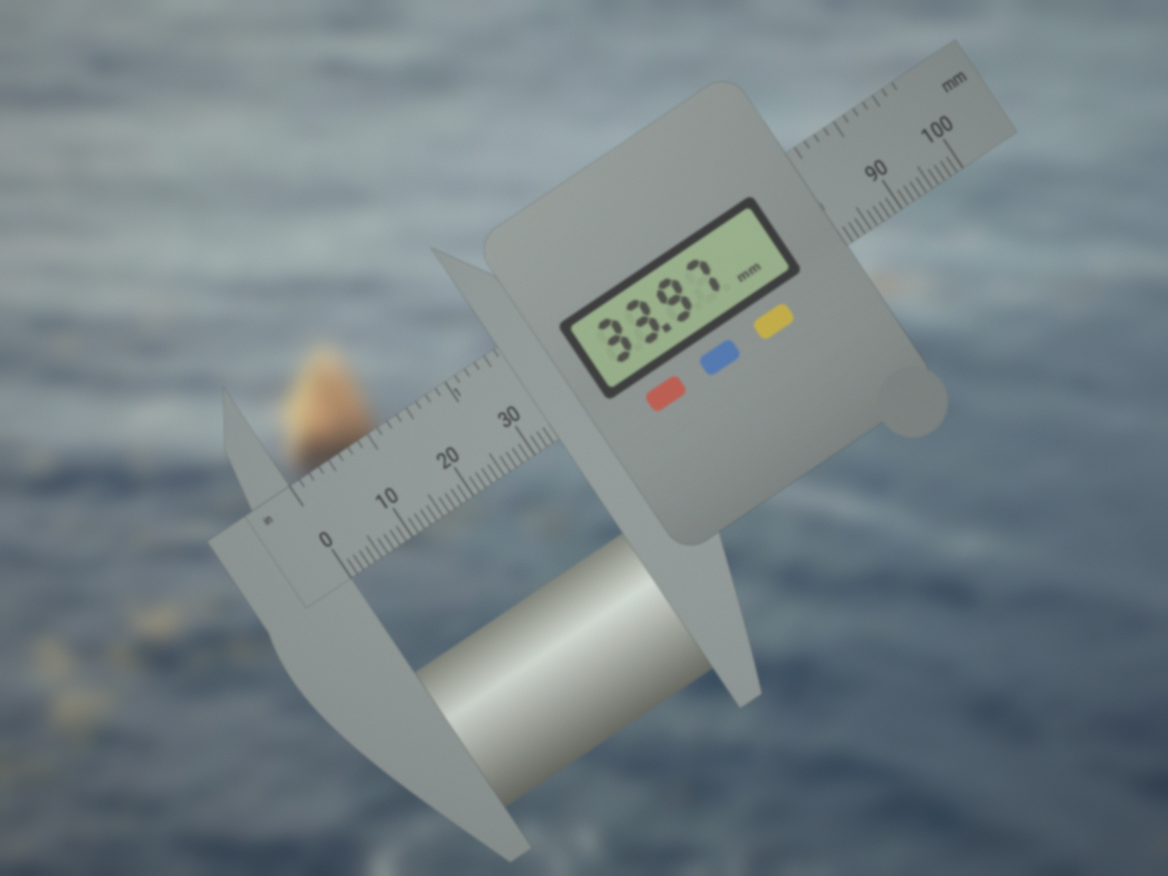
33.97 mm
